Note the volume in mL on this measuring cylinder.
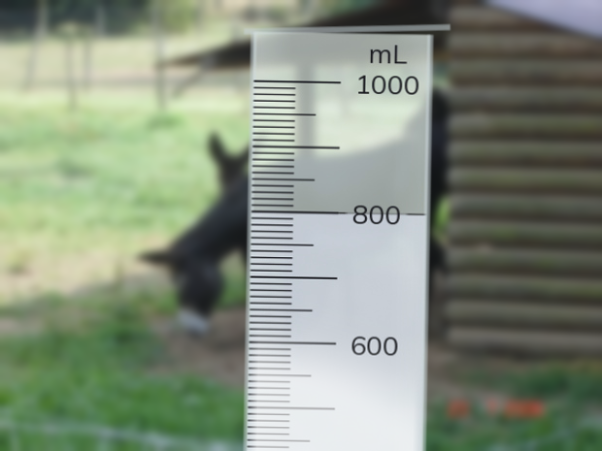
800 mL
